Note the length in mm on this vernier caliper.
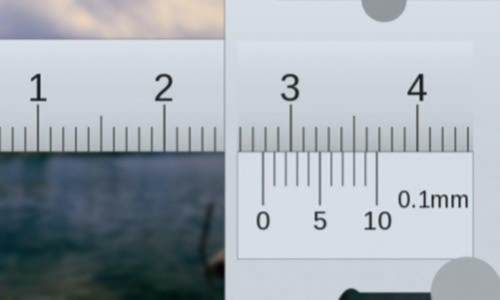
27.8 mm
